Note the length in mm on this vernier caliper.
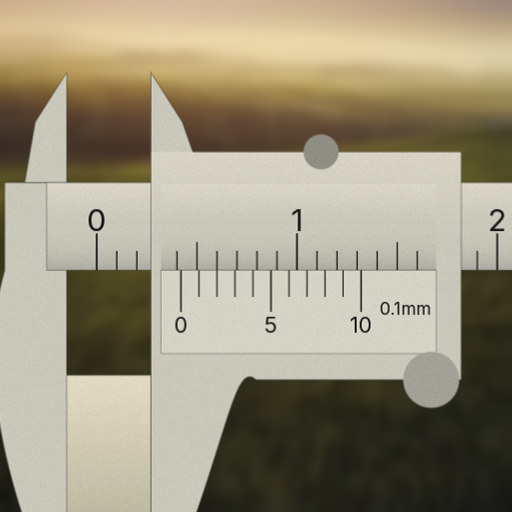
4.2 mm
